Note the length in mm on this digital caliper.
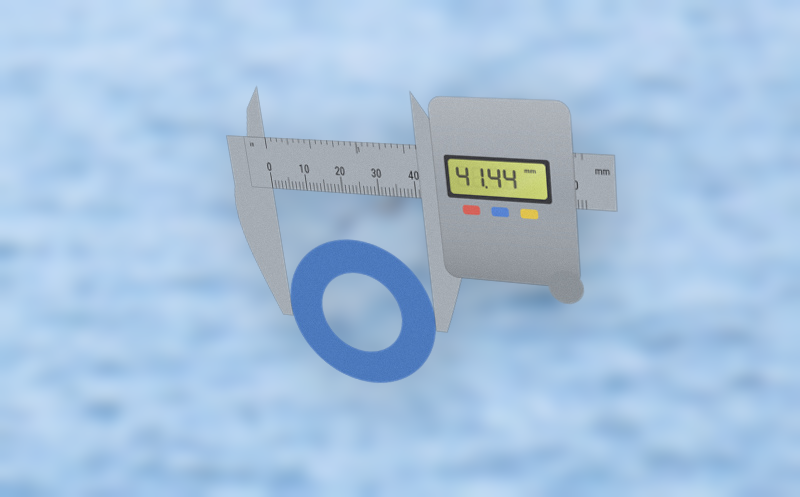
41.44 mm
